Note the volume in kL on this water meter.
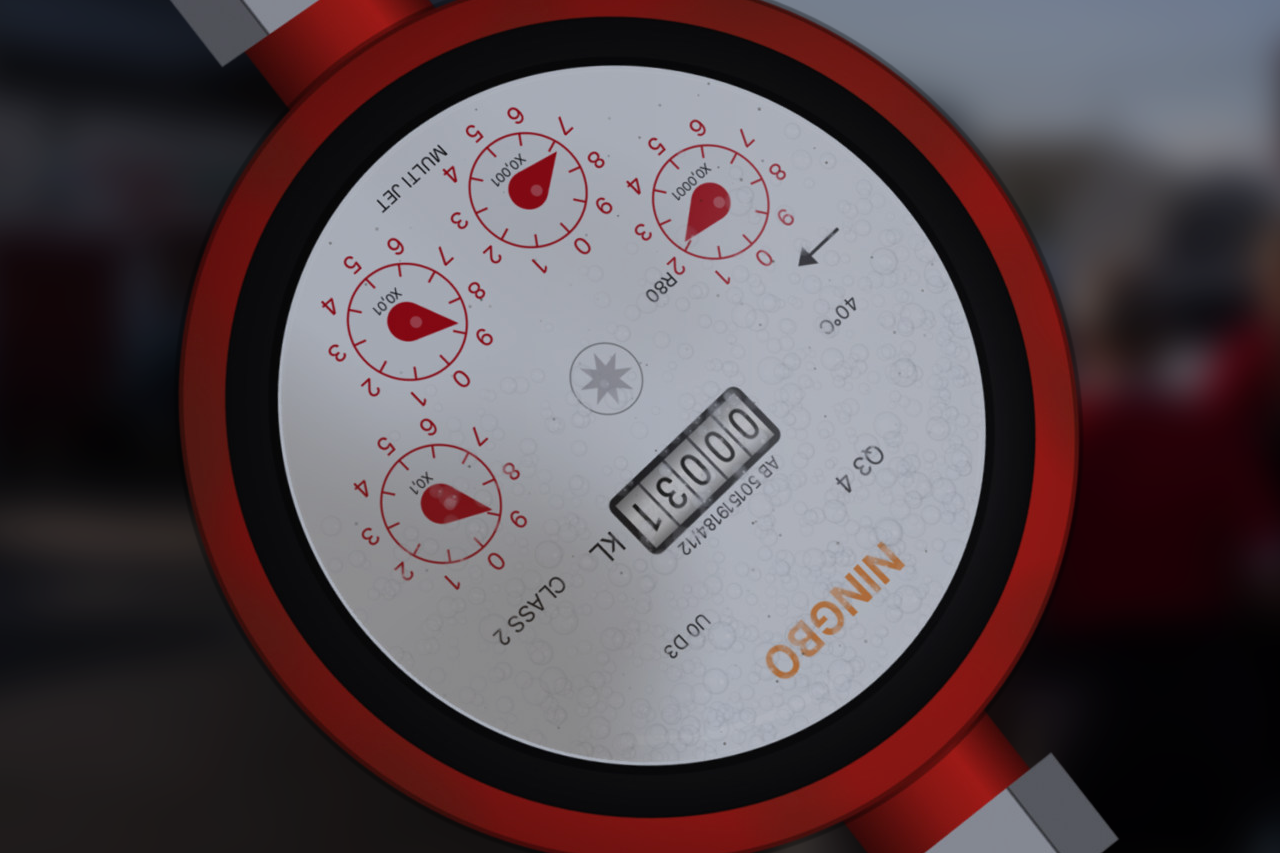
31.8872 kL
